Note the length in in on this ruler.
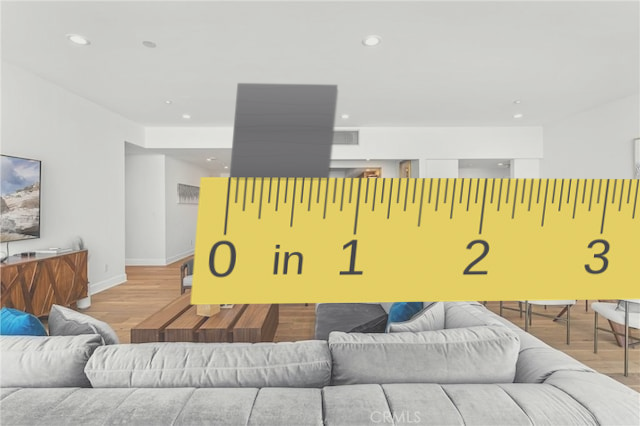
0.75 in
